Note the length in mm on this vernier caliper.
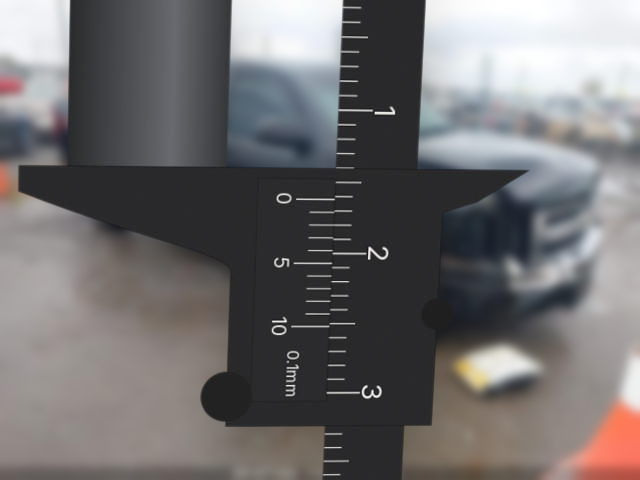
16.2 mm
